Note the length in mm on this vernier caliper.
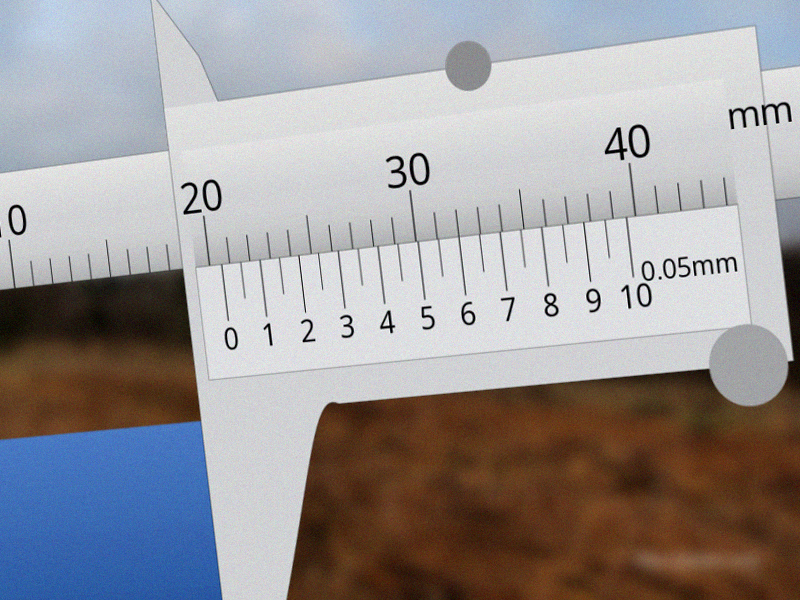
20.6 mm
